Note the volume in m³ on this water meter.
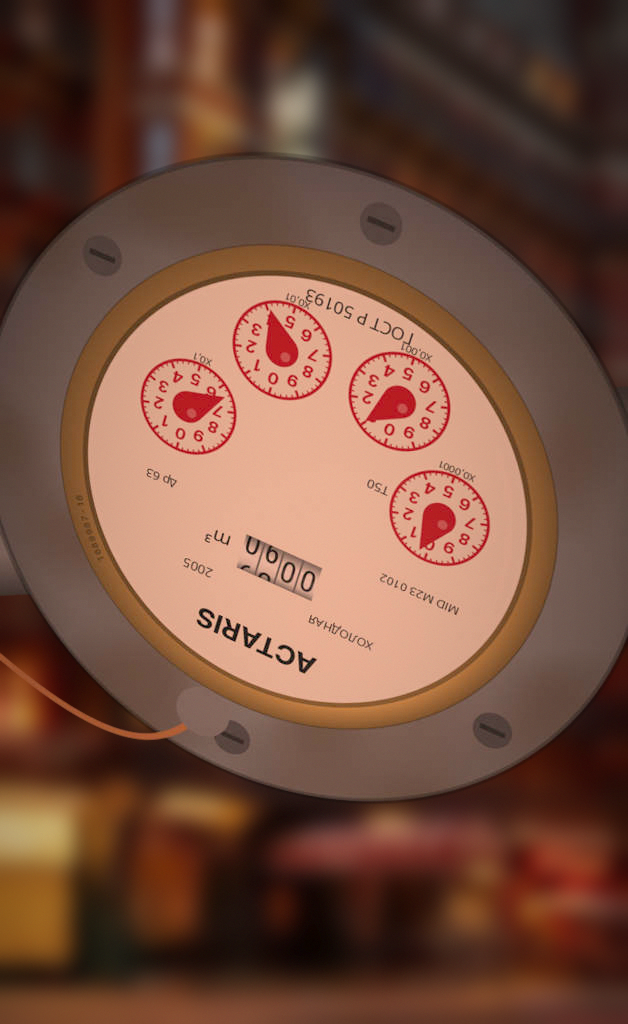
89.6410 m³
